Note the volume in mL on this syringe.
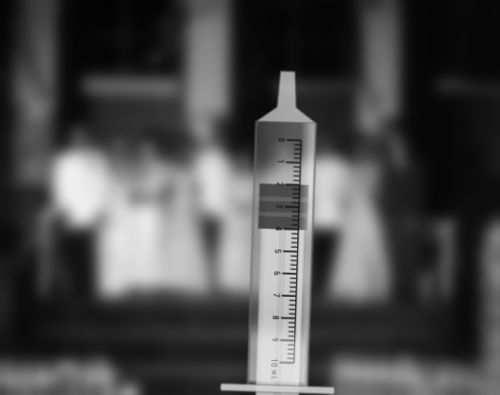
2 mL
